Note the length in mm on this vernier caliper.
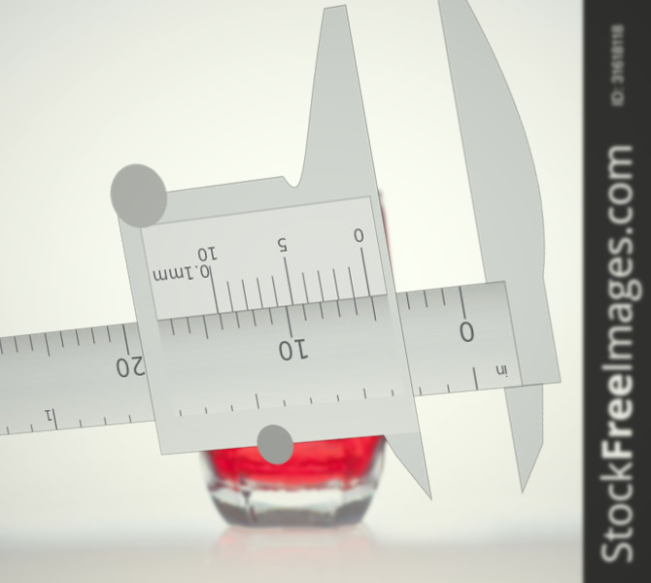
5.1 mm
